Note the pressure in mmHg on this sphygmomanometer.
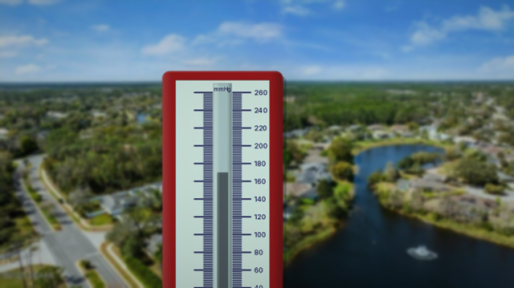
170 mmHg
